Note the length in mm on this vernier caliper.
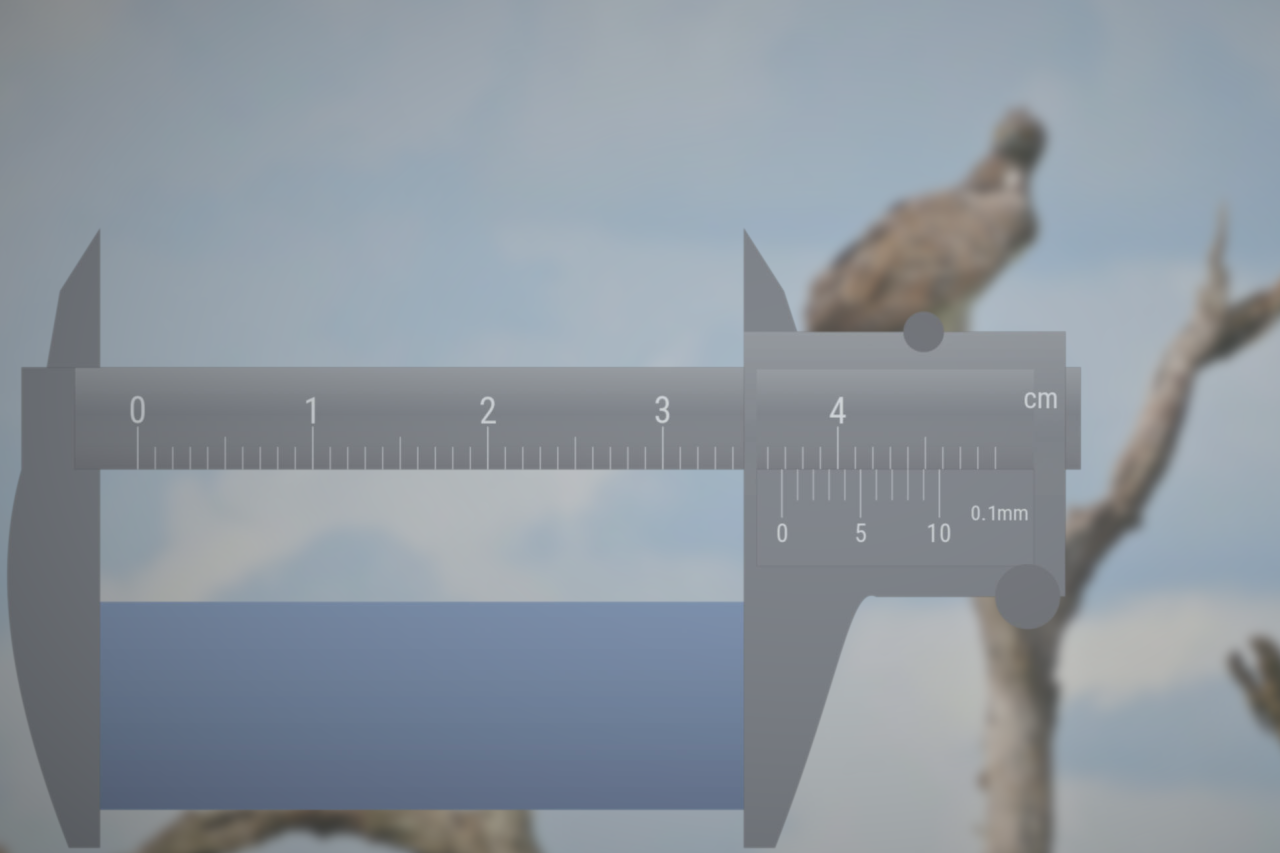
36.8 mm
